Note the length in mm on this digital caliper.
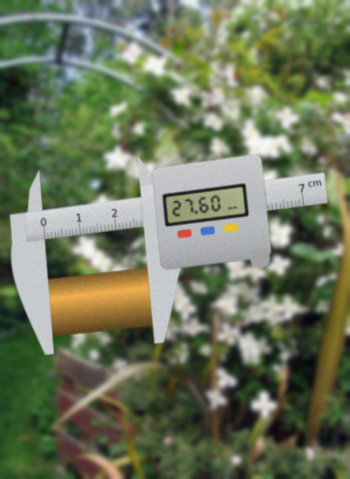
27.60 mm
